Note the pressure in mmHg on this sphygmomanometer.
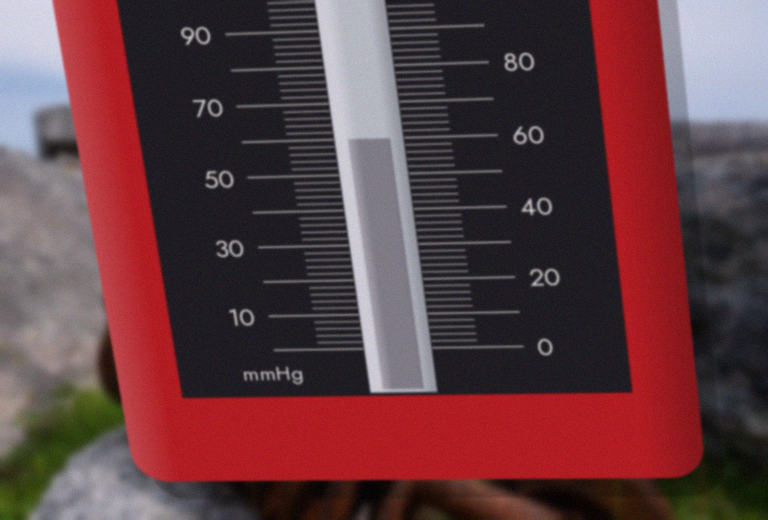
60 mmHg
